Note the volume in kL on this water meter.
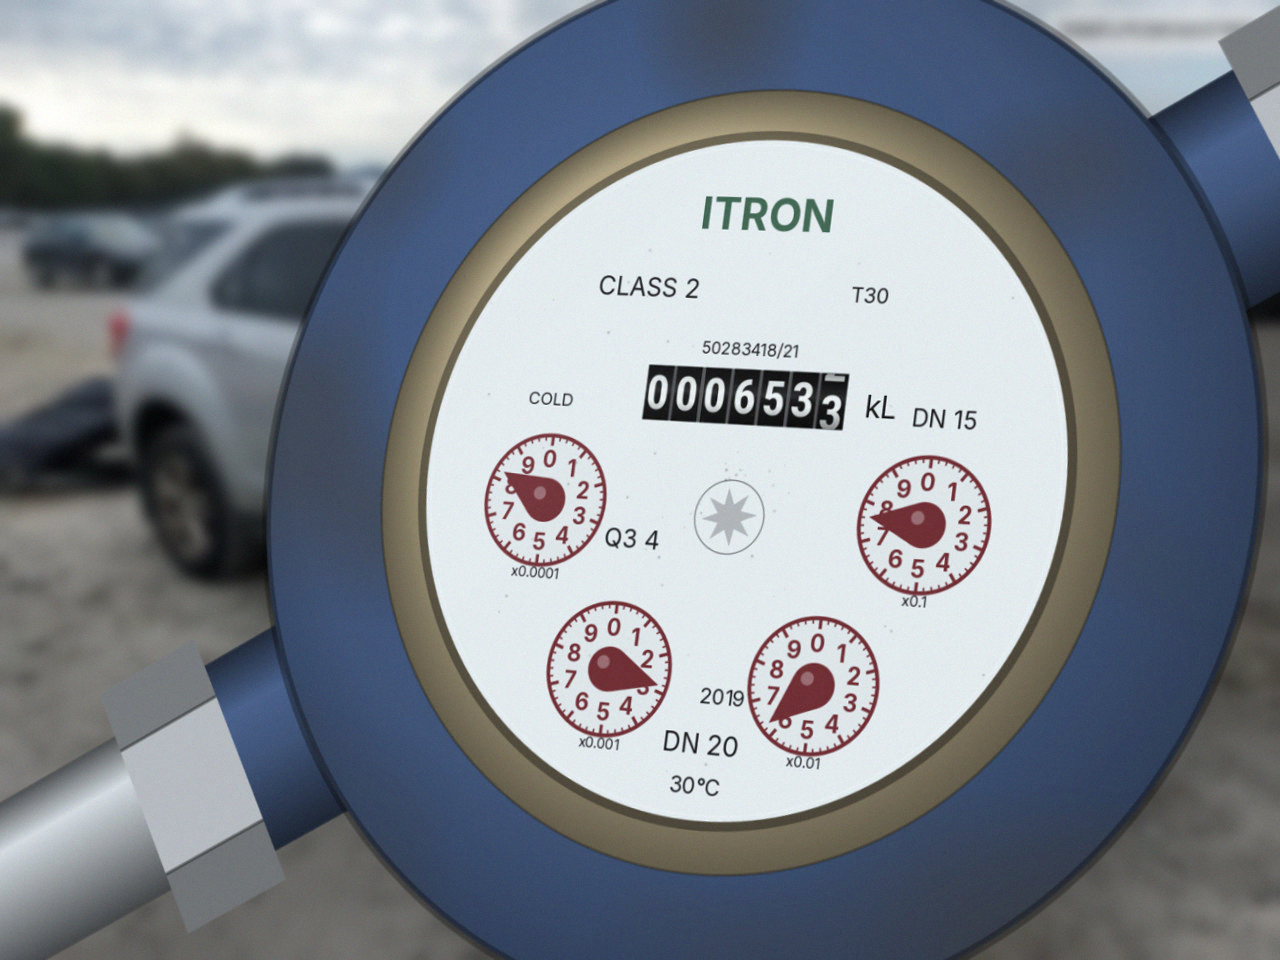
6532.7628 kL
